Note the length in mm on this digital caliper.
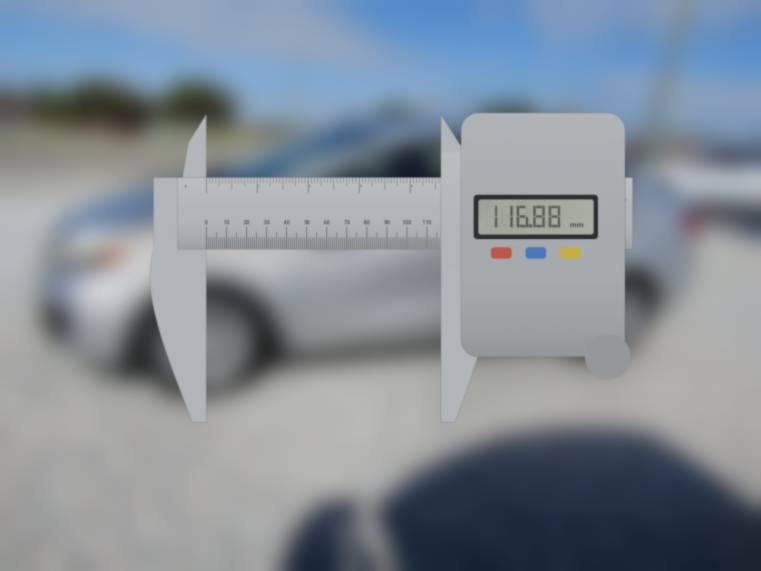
116.88 mm
